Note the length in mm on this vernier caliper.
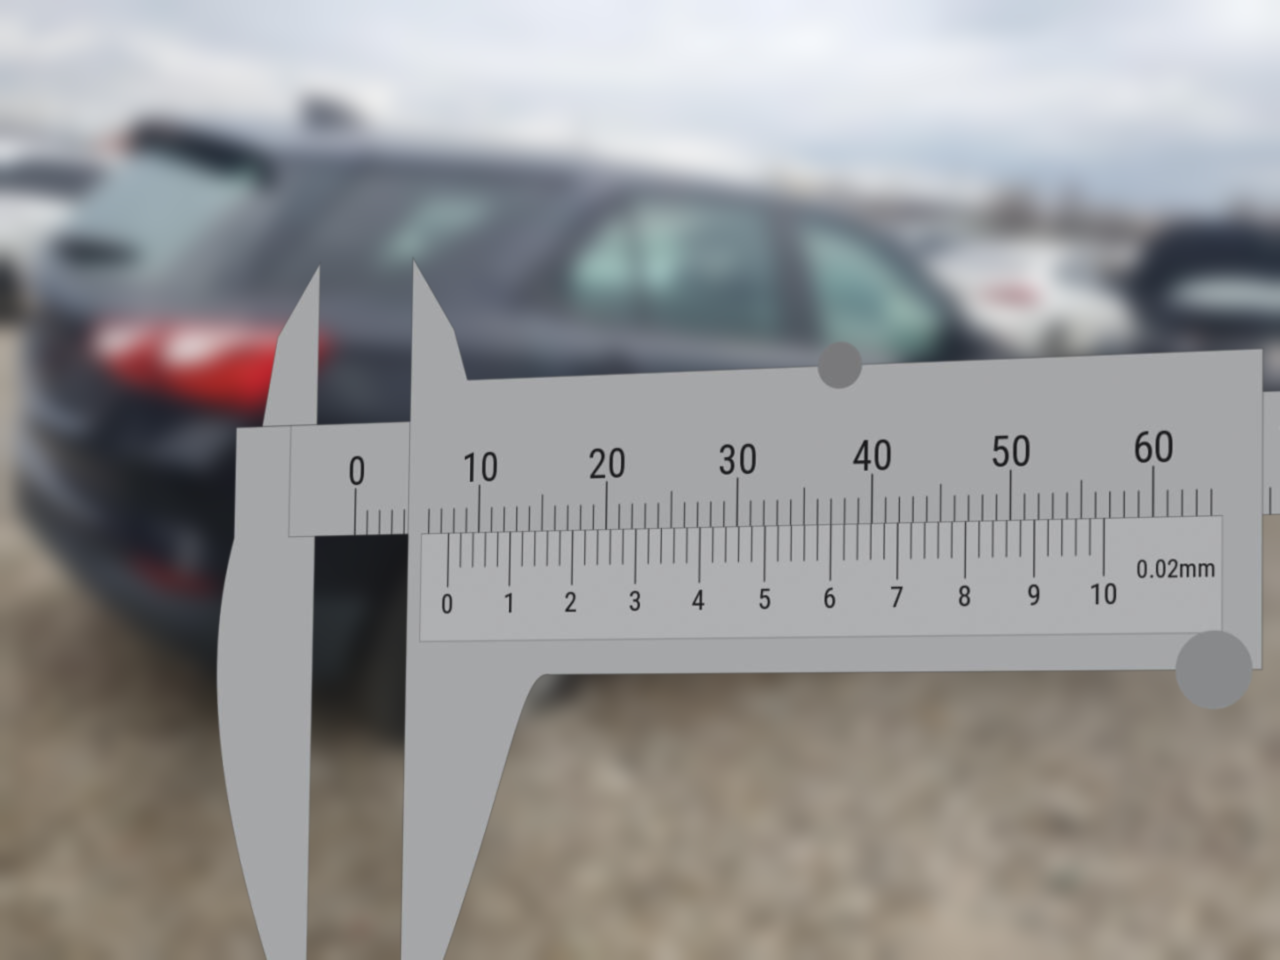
7.6 mm
